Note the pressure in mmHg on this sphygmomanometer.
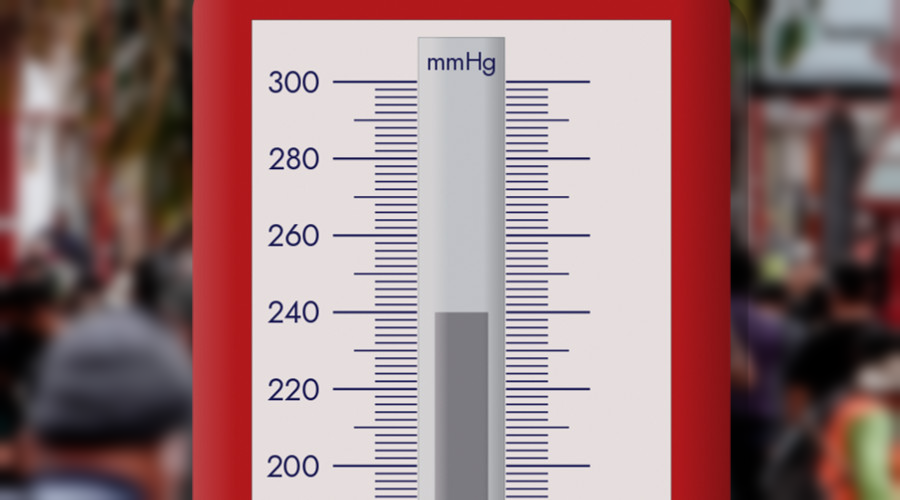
240 mmHg
